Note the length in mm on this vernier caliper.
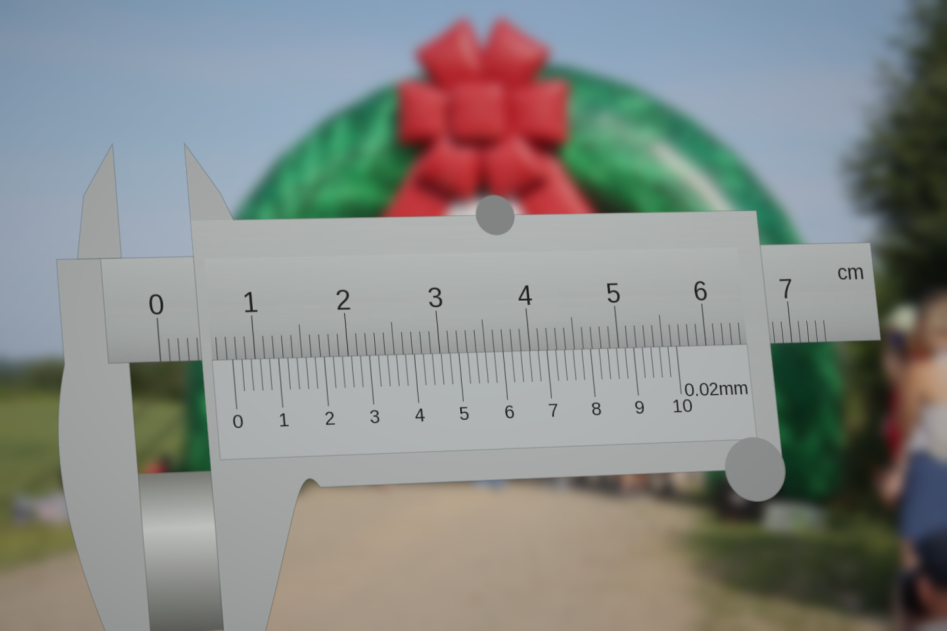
7.6 mm
